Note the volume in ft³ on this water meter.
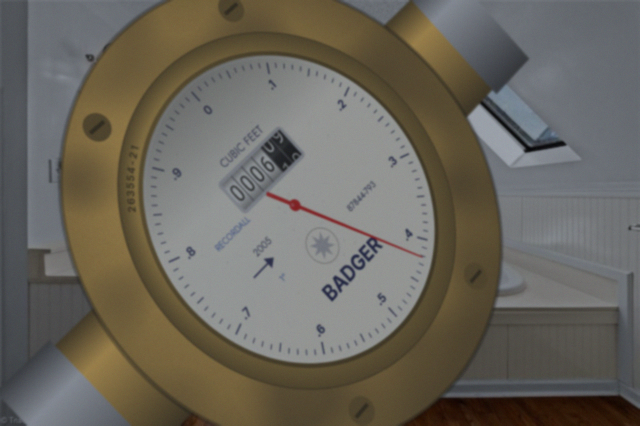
609.42 ft³
